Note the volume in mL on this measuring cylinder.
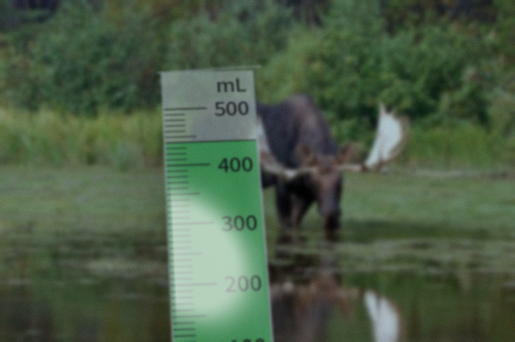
440 mL
